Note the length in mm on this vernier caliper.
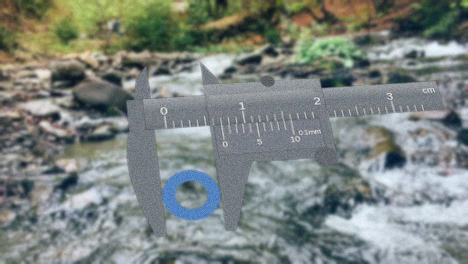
7.0 mm
